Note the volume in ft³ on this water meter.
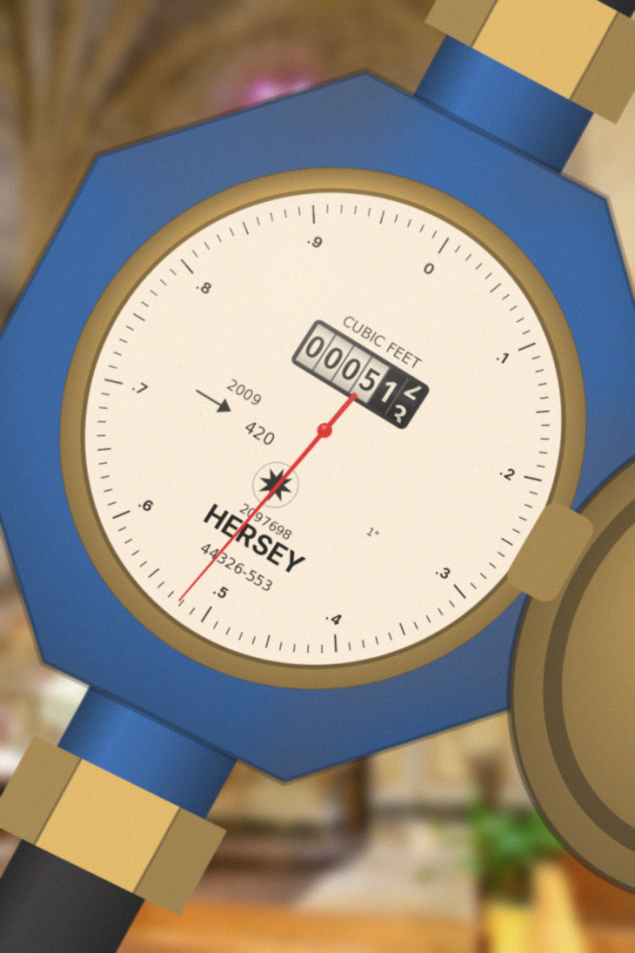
512.52 ft³
